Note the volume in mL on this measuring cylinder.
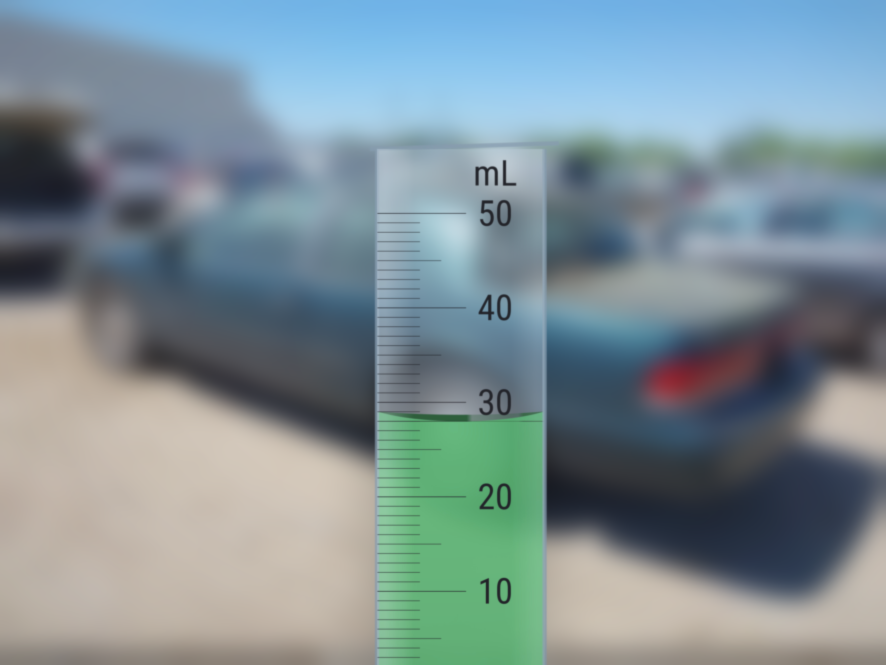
28 mL
